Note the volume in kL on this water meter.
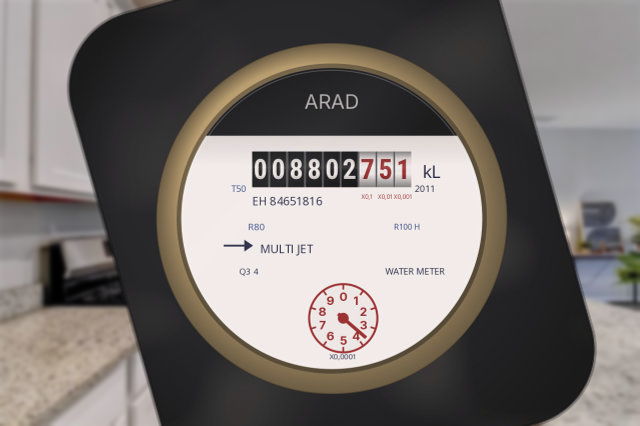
8802.7513 kL
